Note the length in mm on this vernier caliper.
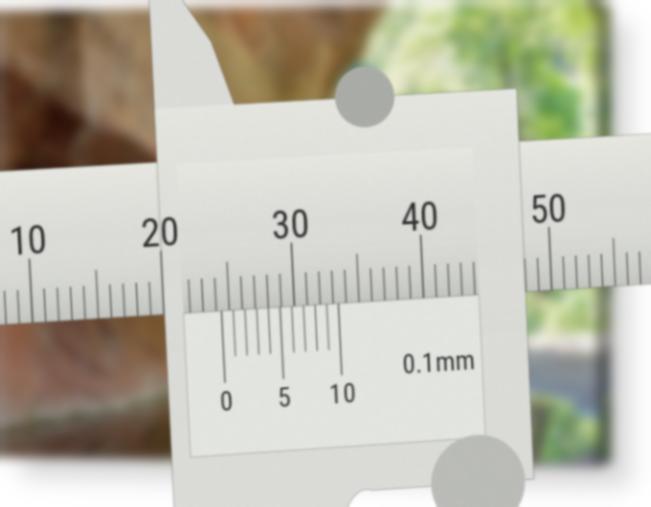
24.4 mm
